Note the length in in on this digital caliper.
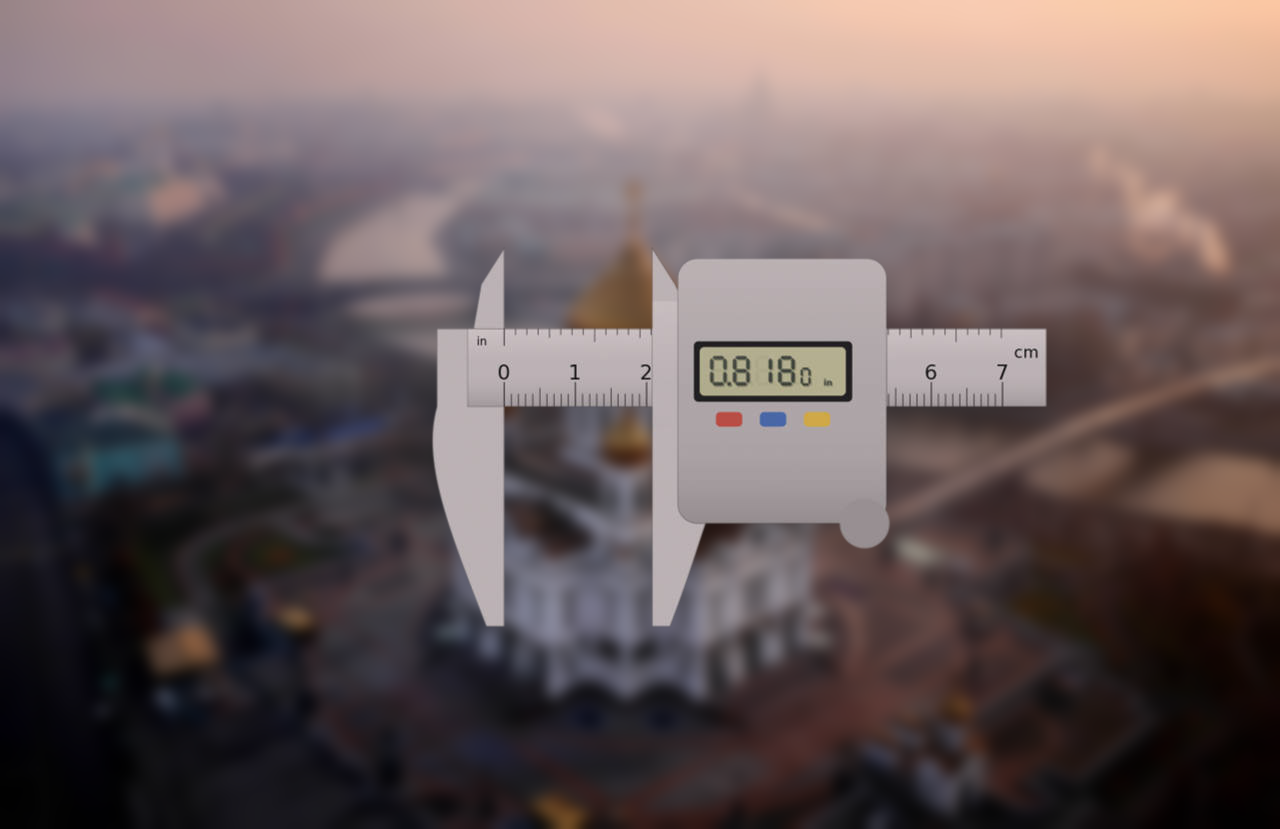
0.8180 in
